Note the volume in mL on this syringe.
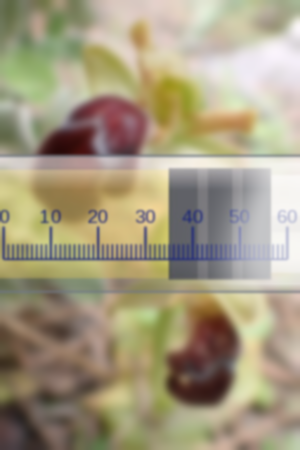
35 mL
